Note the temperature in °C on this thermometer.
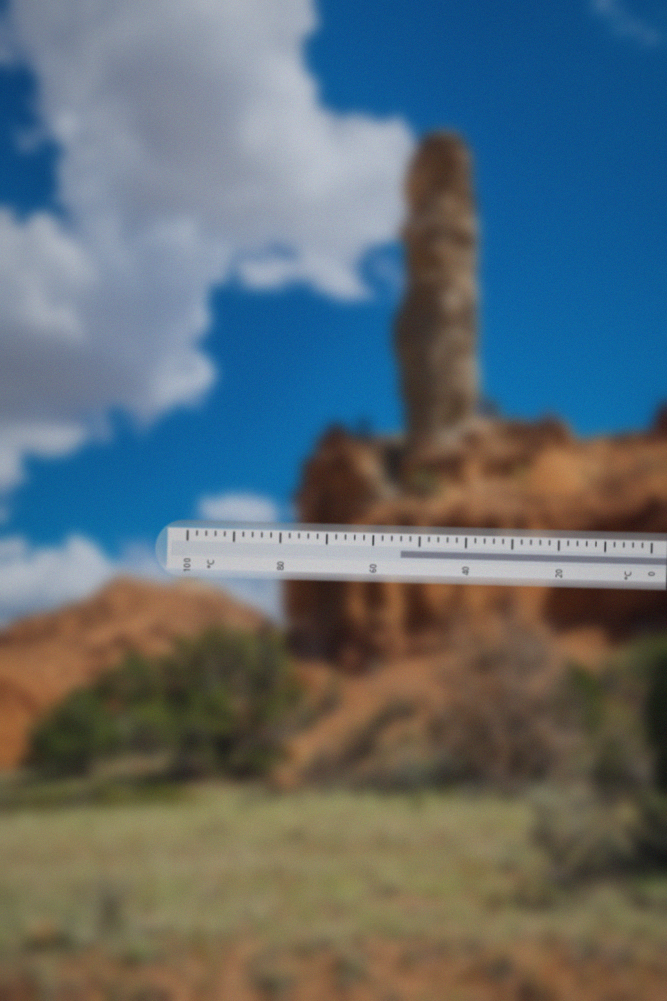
54 °C
